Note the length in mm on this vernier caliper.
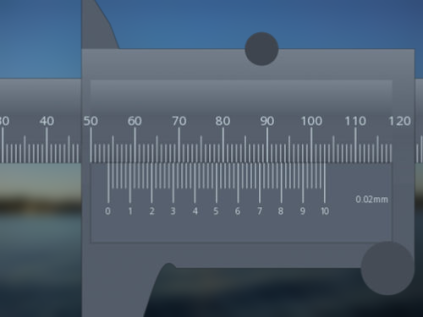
54.0 mm
